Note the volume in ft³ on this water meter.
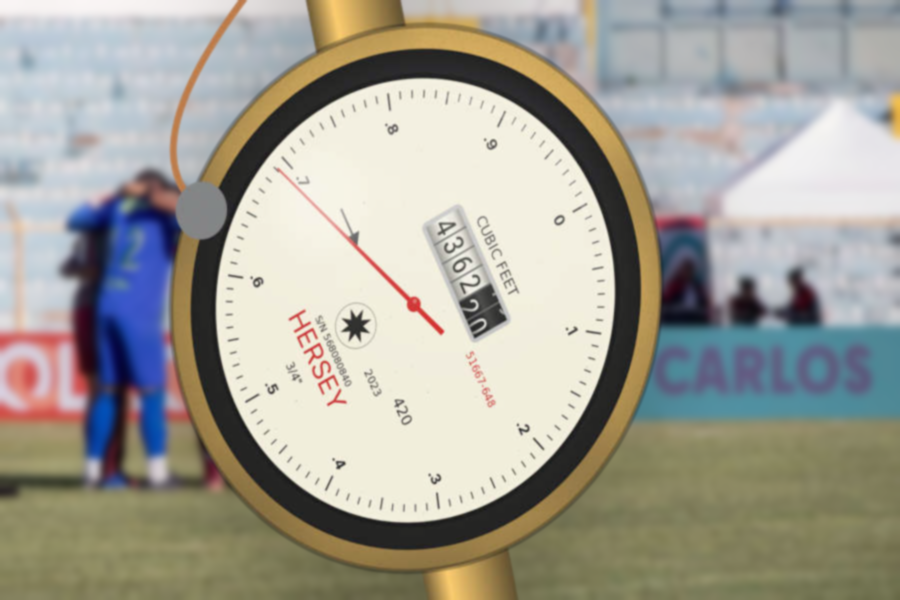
436219.69 ft³
